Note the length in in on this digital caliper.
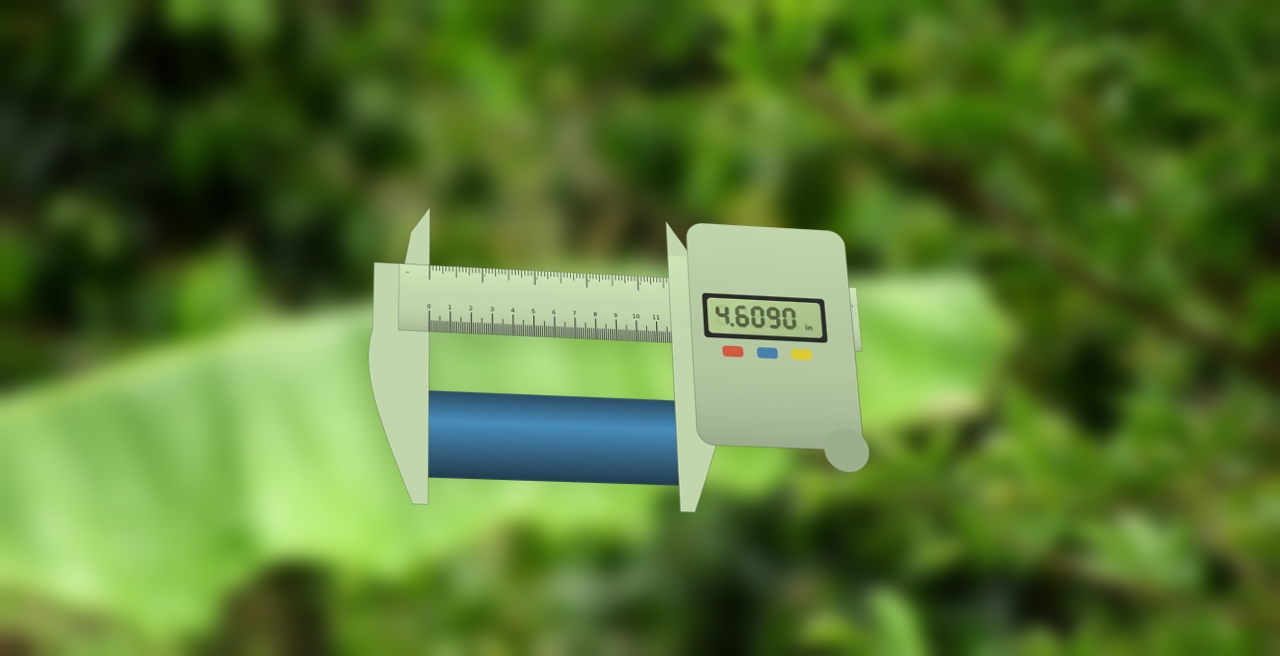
4.6090 in
